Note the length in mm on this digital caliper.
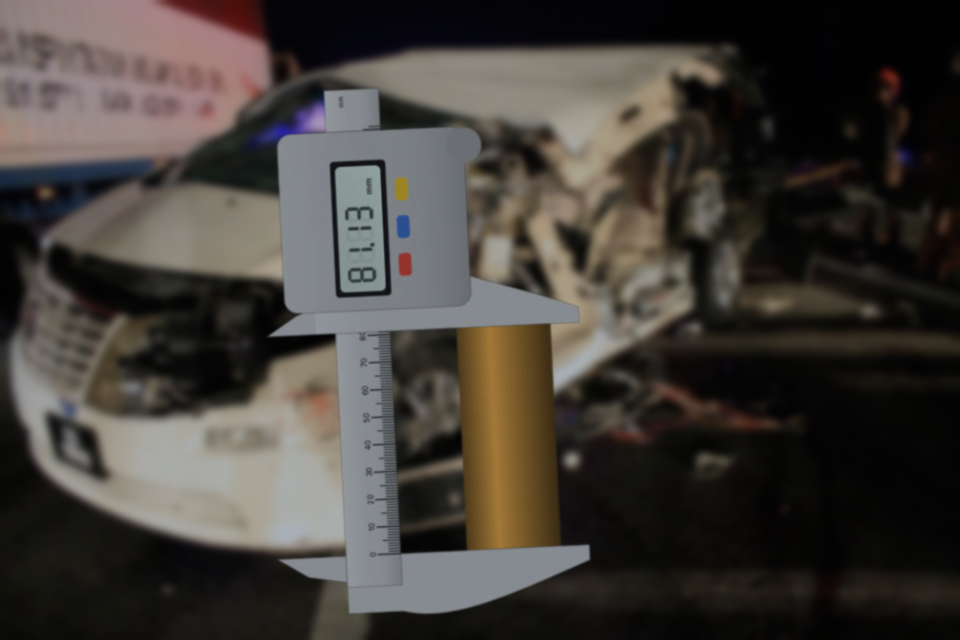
81.13 mm
